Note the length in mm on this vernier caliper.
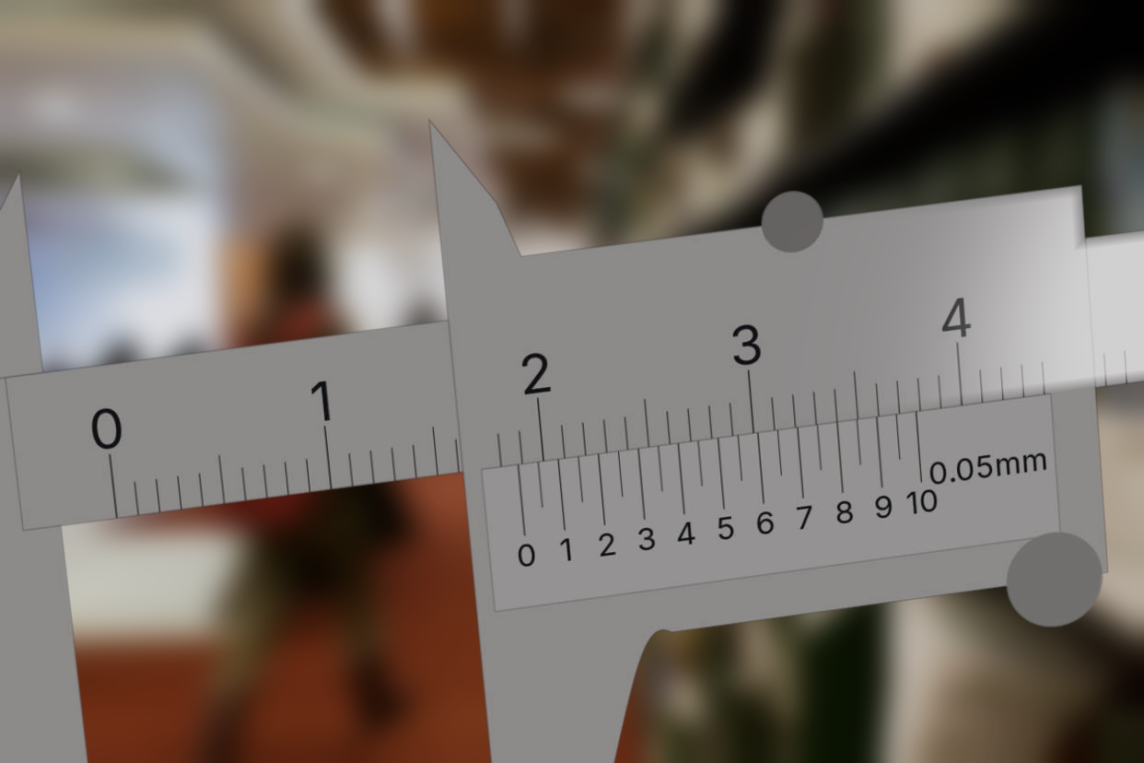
18.8 mm
